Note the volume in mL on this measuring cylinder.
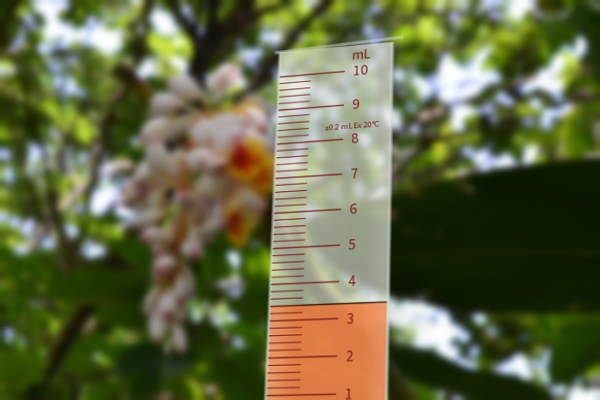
3.4 mL
